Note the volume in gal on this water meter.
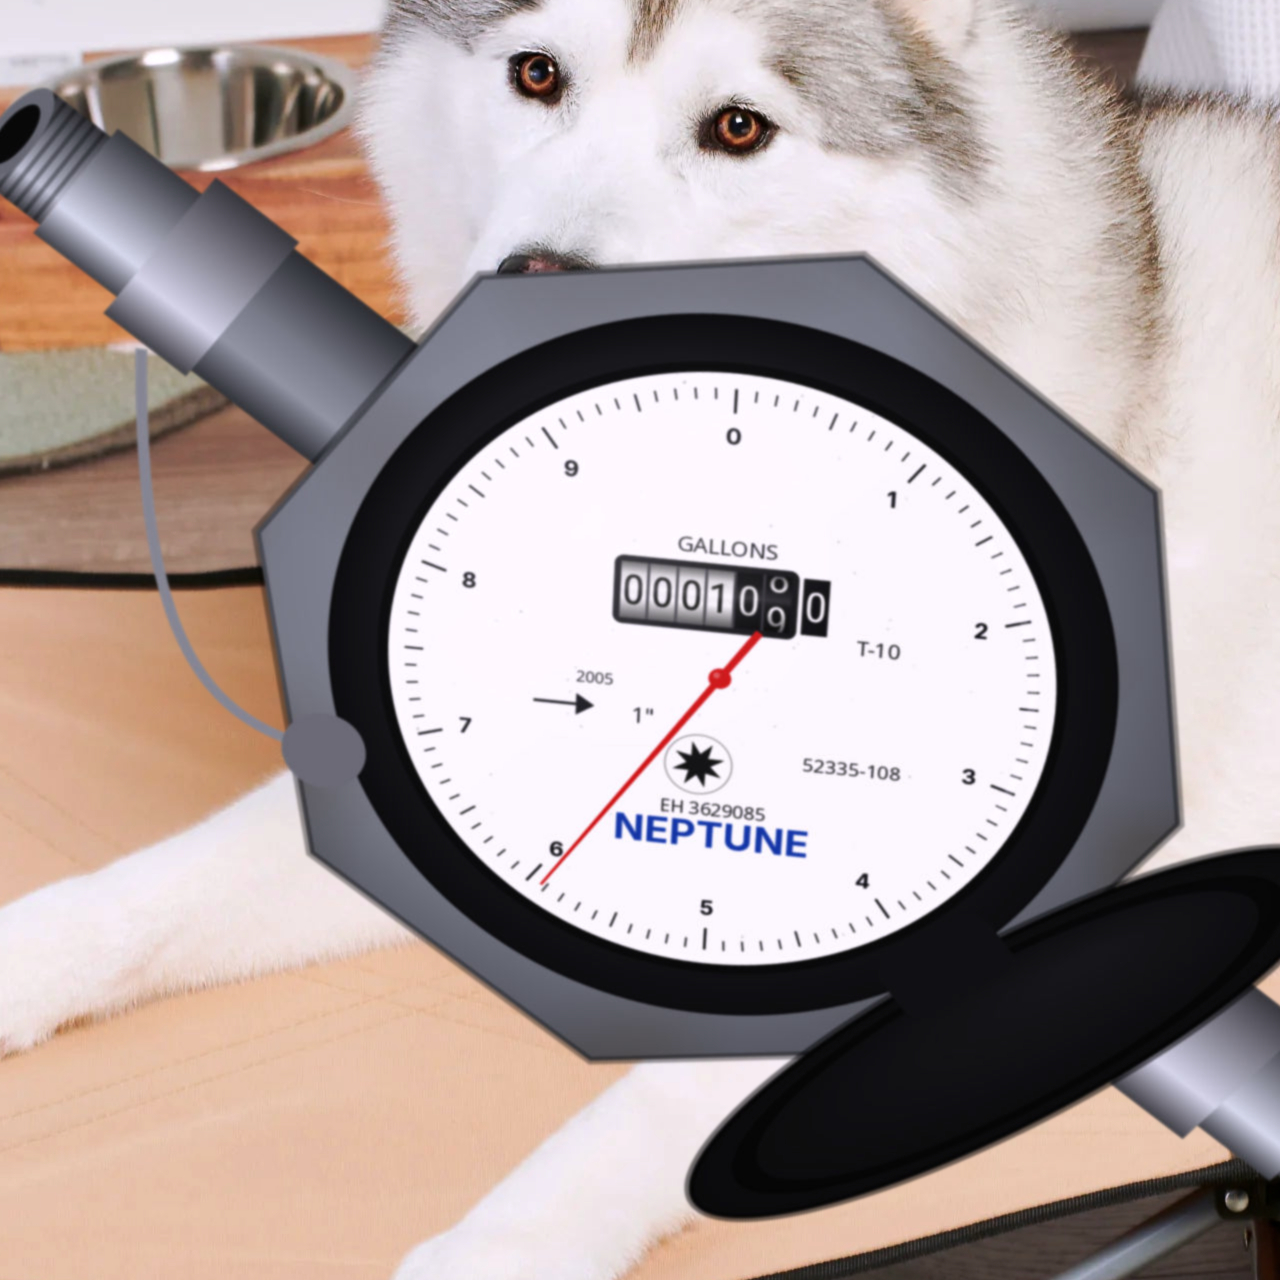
1085.9 gal
